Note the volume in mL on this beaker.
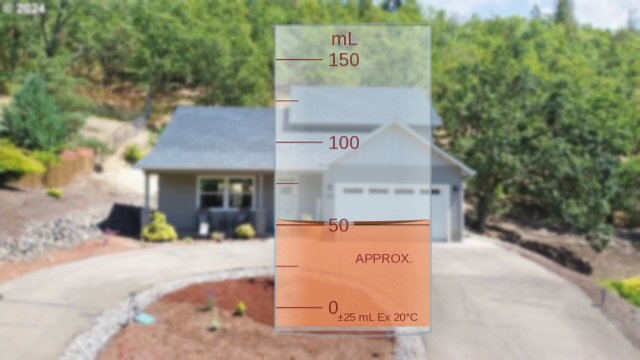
50 mL
